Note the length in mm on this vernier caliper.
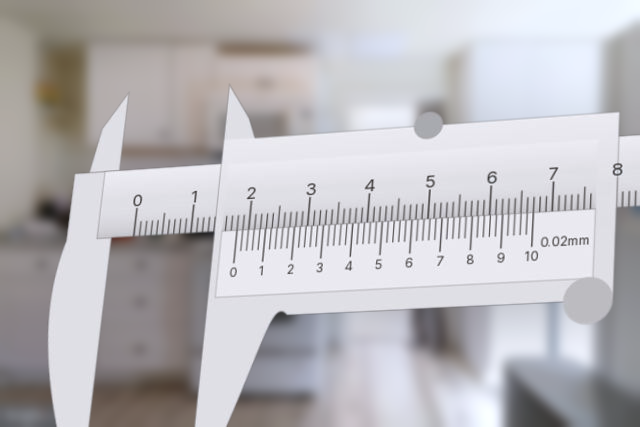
18.0 mm
